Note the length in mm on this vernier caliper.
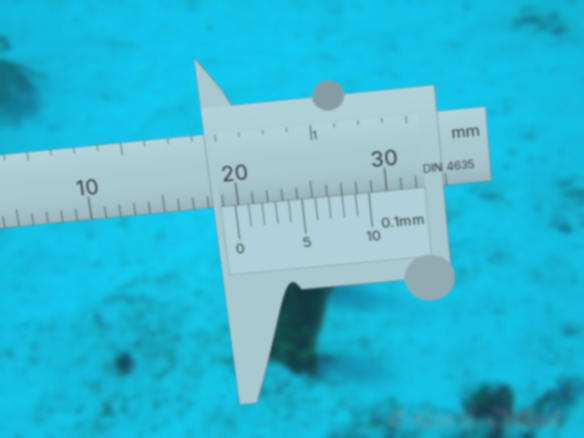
19.8 mm
